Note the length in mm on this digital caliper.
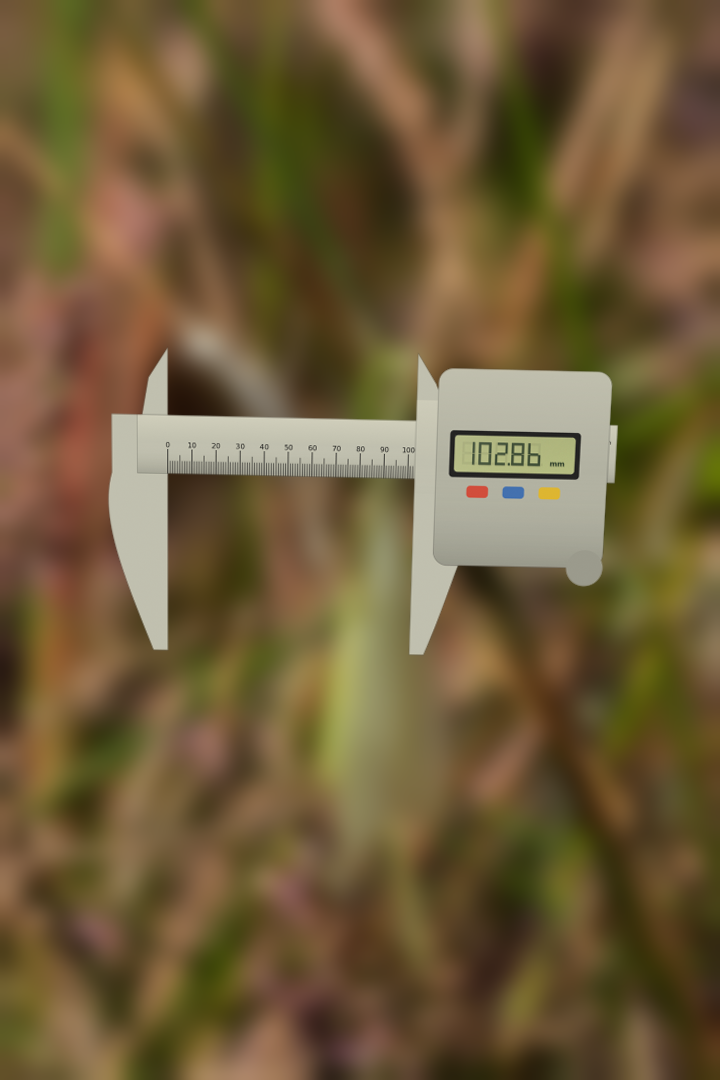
102.86 mm
